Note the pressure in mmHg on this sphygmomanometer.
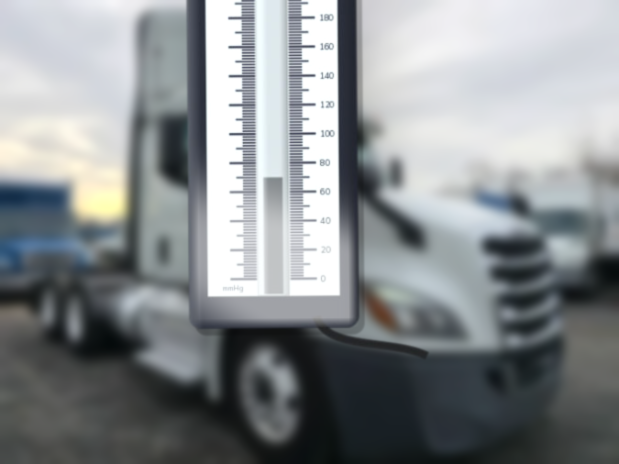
70 mmHg
